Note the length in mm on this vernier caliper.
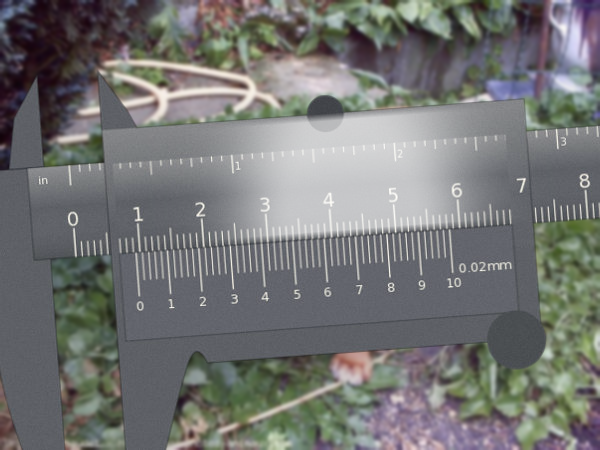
9.4 mm
